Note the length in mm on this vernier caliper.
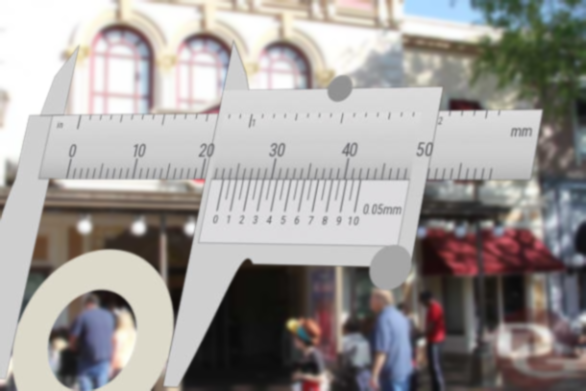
23.2 mm
